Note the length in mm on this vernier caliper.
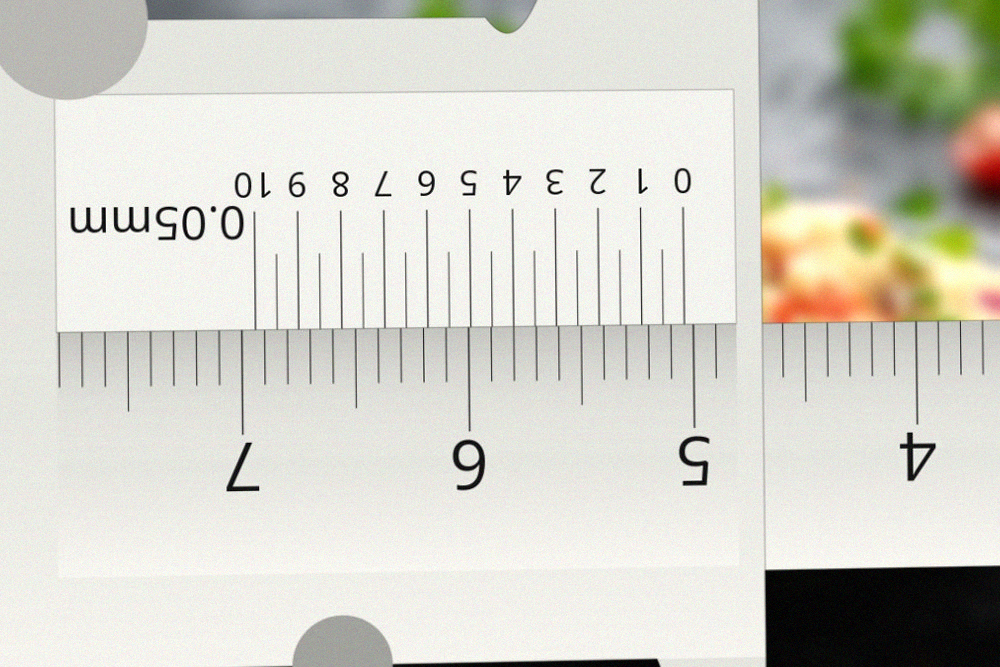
50.40 mm
